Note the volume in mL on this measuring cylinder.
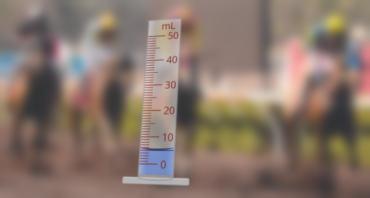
5 mL
